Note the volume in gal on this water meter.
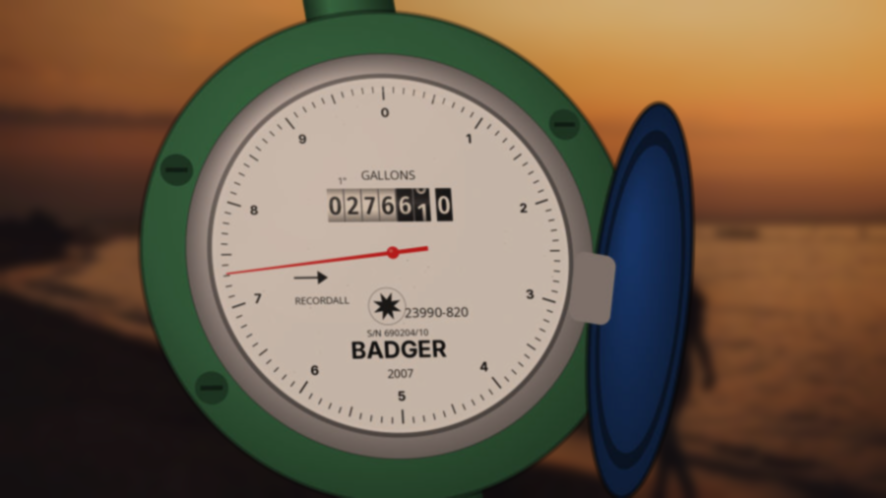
276607.3 gal
